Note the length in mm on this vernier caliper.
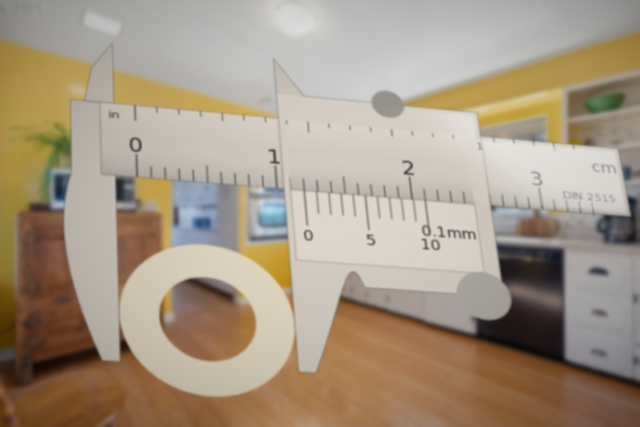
12.0 mm
